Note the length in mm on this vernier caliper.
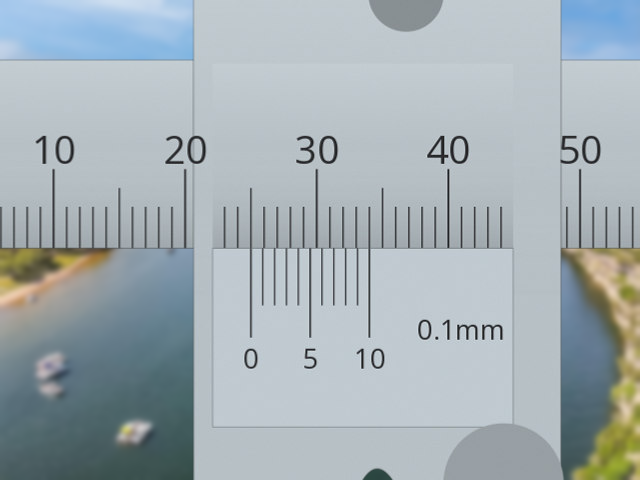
25.0 mm
